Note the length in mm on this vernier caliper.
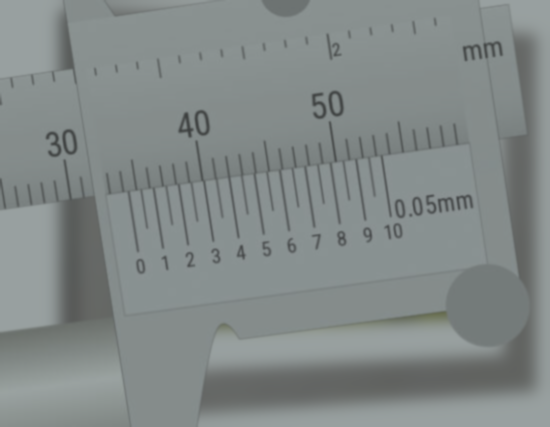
34.4 mm
